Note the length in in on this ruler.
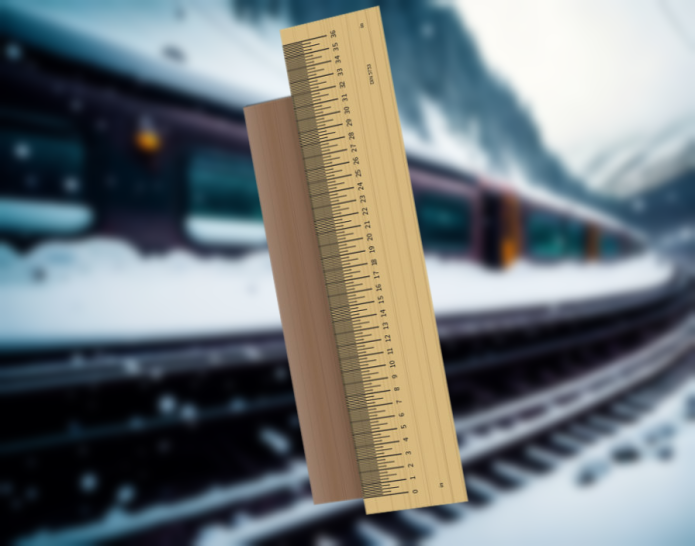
32 in
